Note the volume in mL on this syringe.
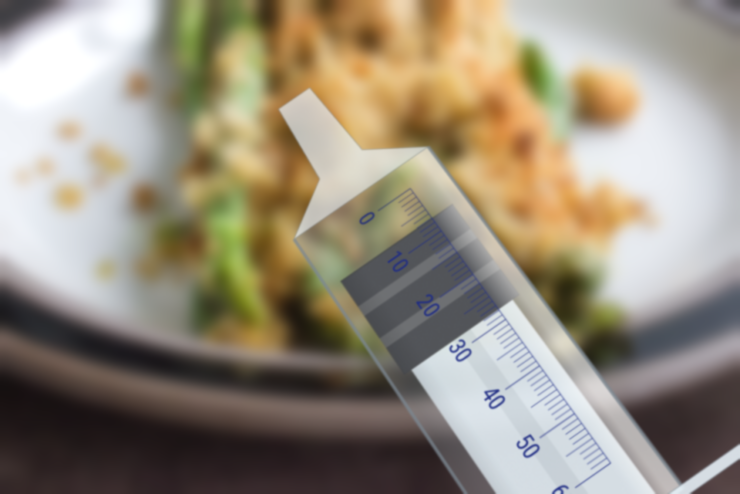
7 mL
